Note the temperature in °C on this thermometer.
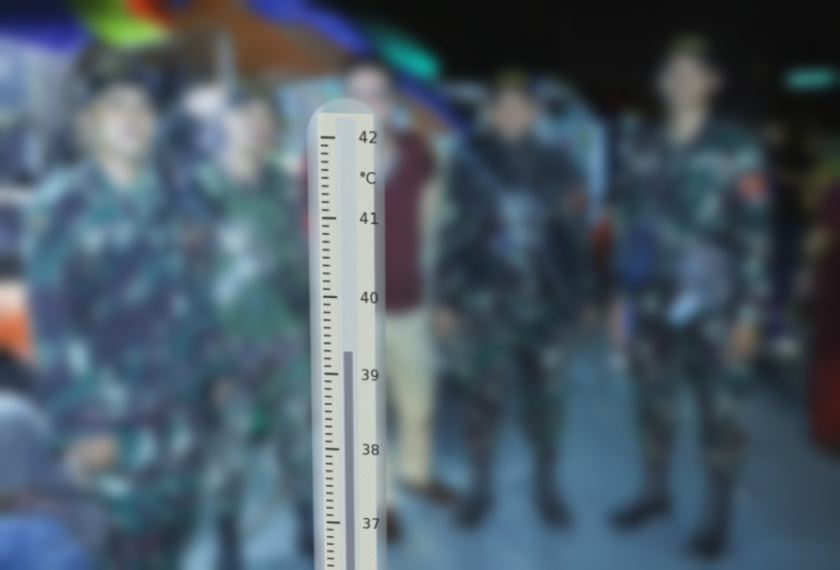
39.3 °C
